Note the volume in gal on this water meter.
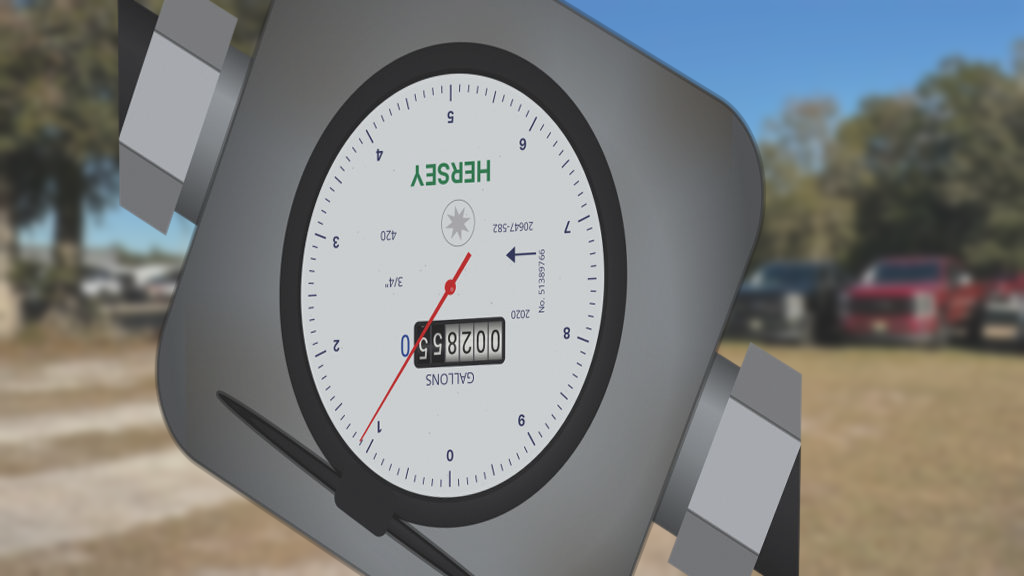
28551.1 gal
